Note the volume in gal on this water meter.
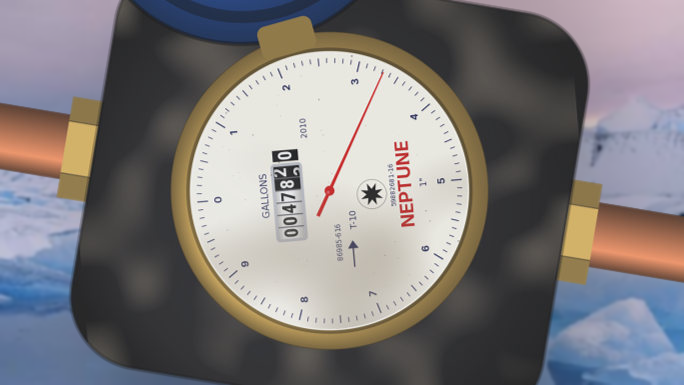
47823.3 gal
